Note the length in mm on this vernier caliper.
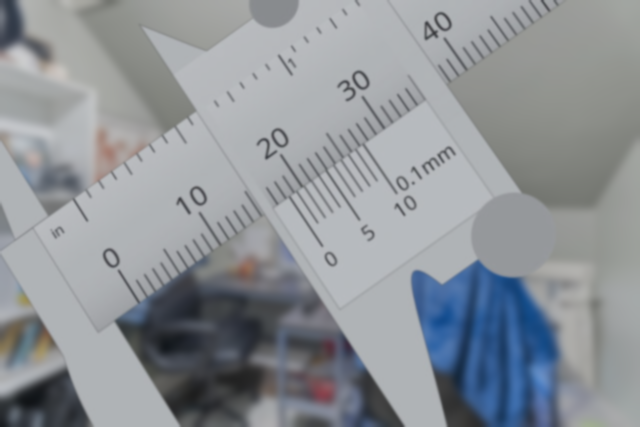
18.4 mm
